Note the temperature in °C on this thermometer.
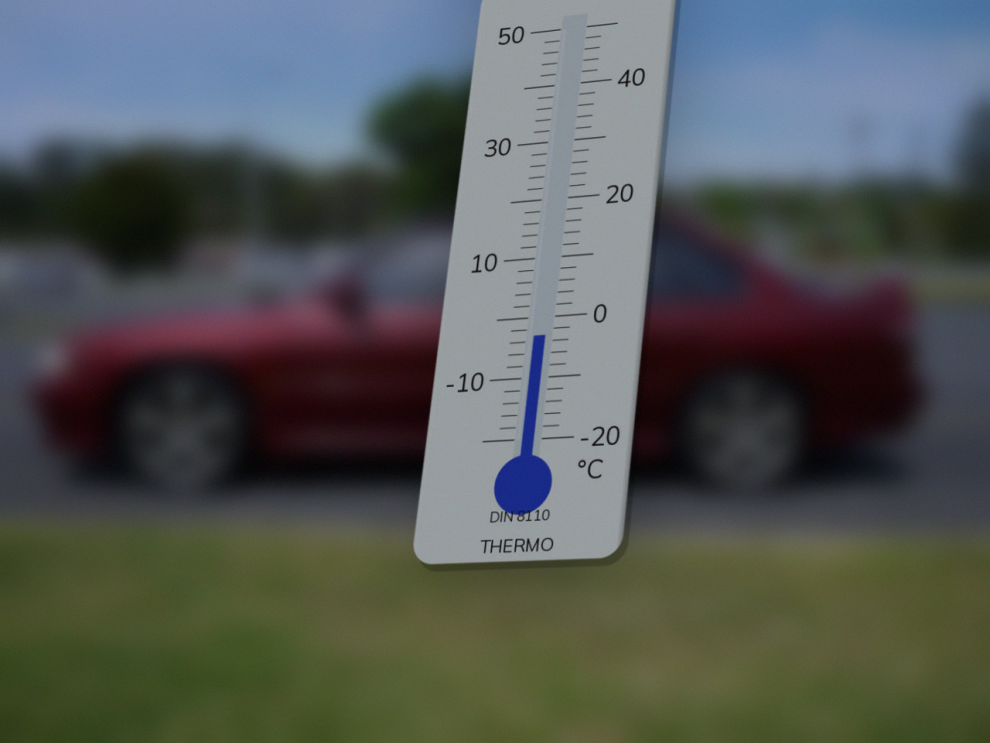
-3 °C
